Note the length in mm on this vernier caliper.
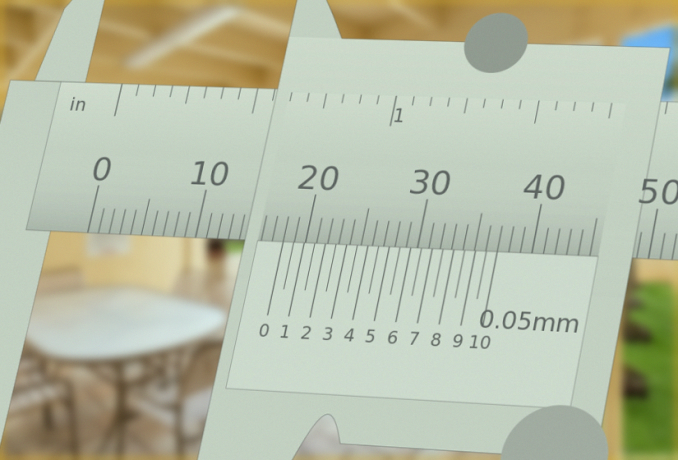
18.0 mm
